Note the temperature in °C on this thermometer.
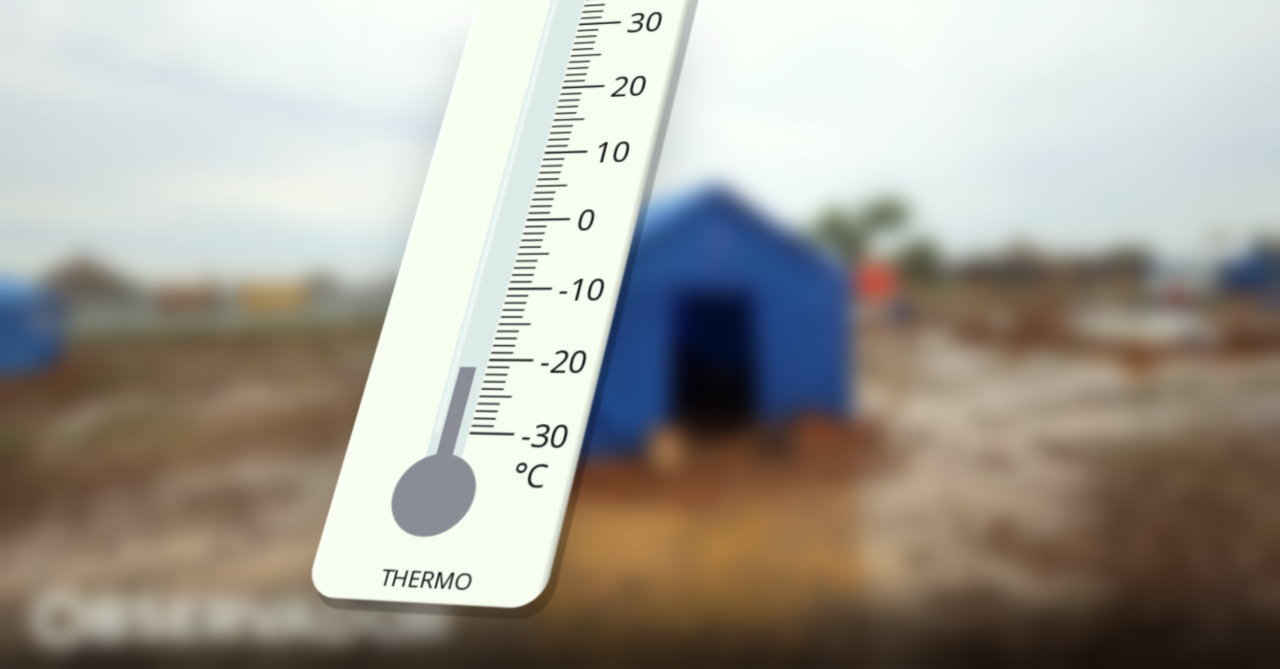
-21 °C
